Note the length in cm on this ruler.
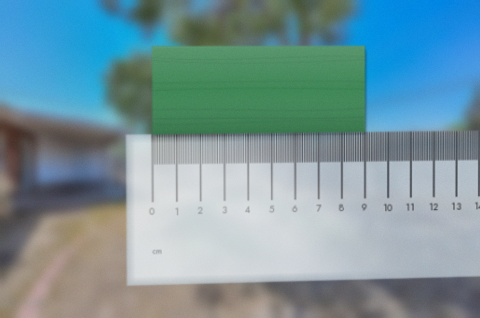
9 cm
